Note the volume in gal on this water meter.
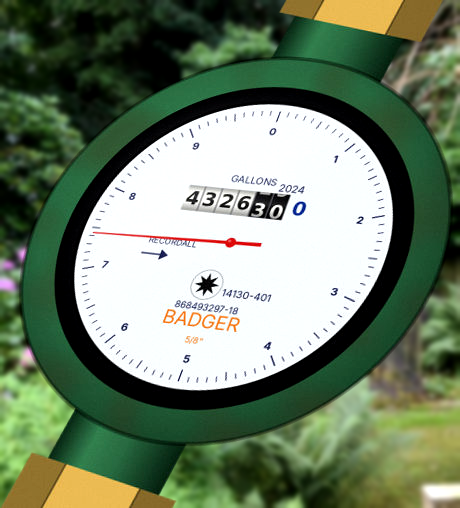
4326297.4 gal
